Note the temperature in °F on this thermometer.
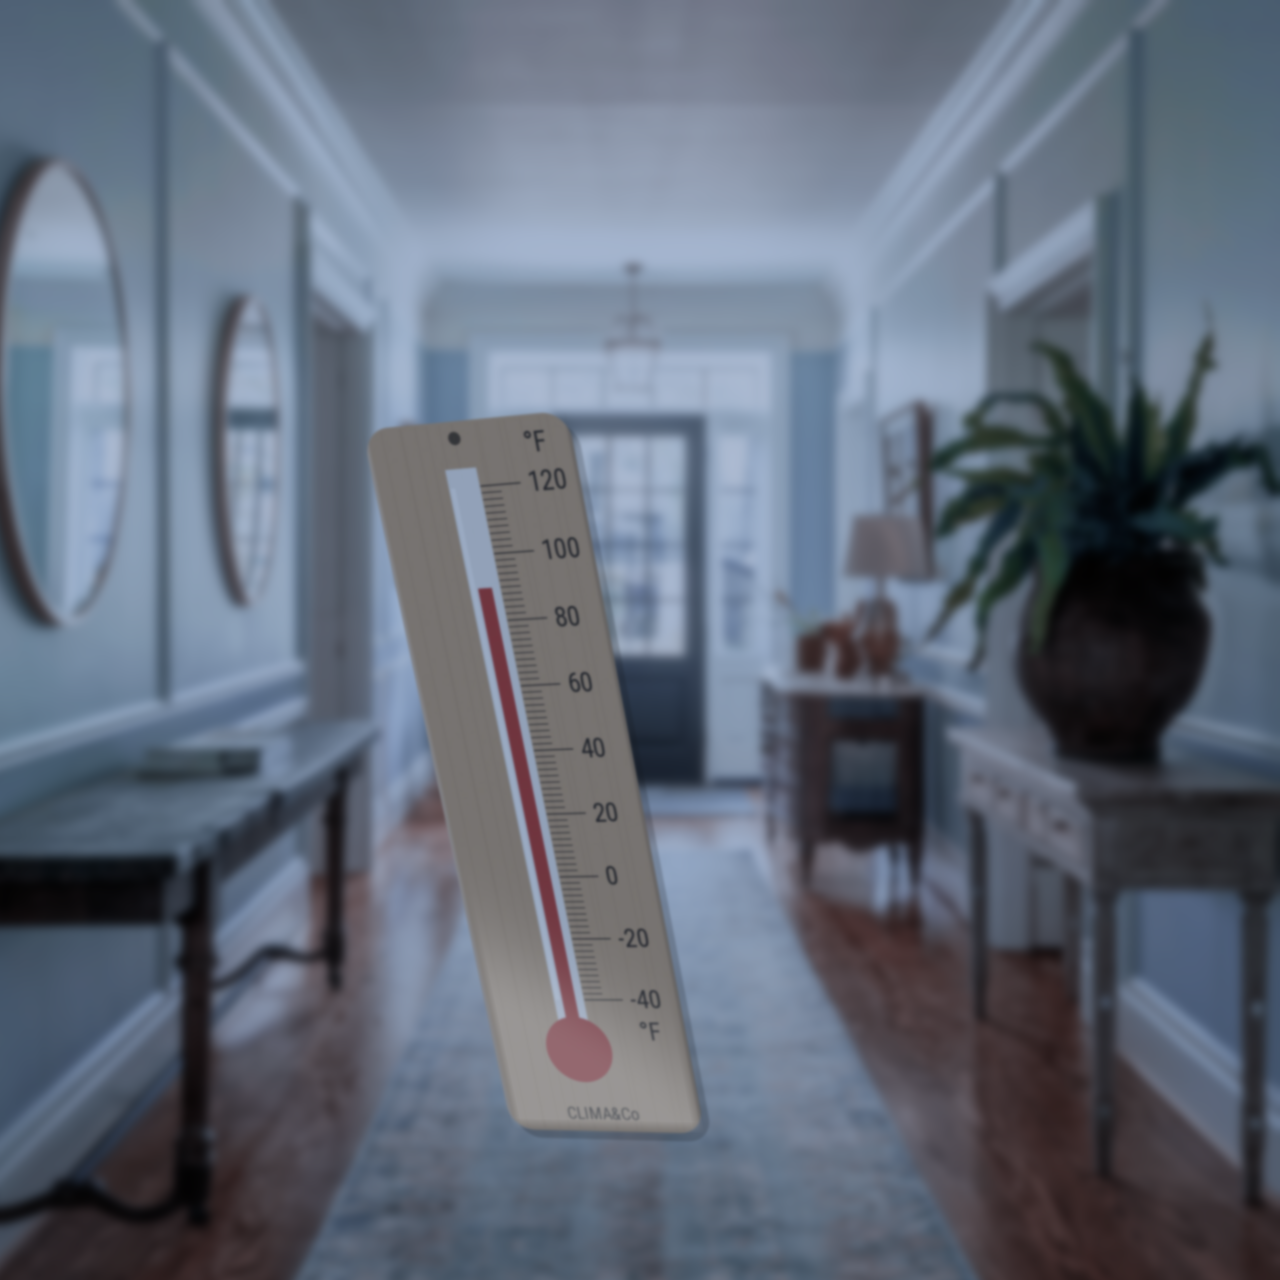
90 °F
